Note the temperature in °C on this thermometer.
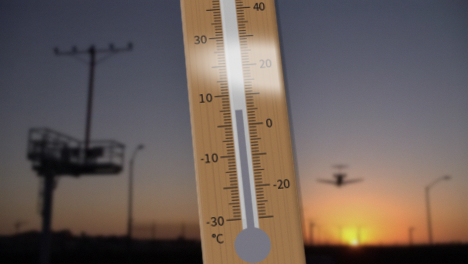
5 °C
